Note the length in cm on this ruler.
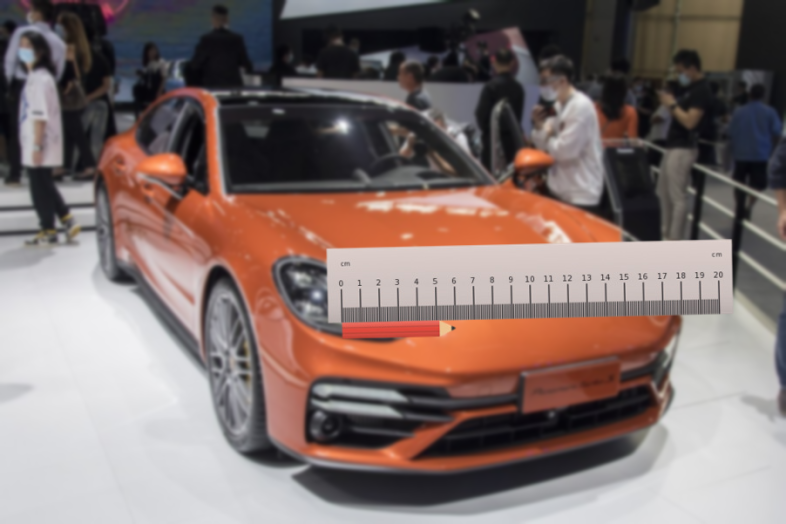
6 cm
